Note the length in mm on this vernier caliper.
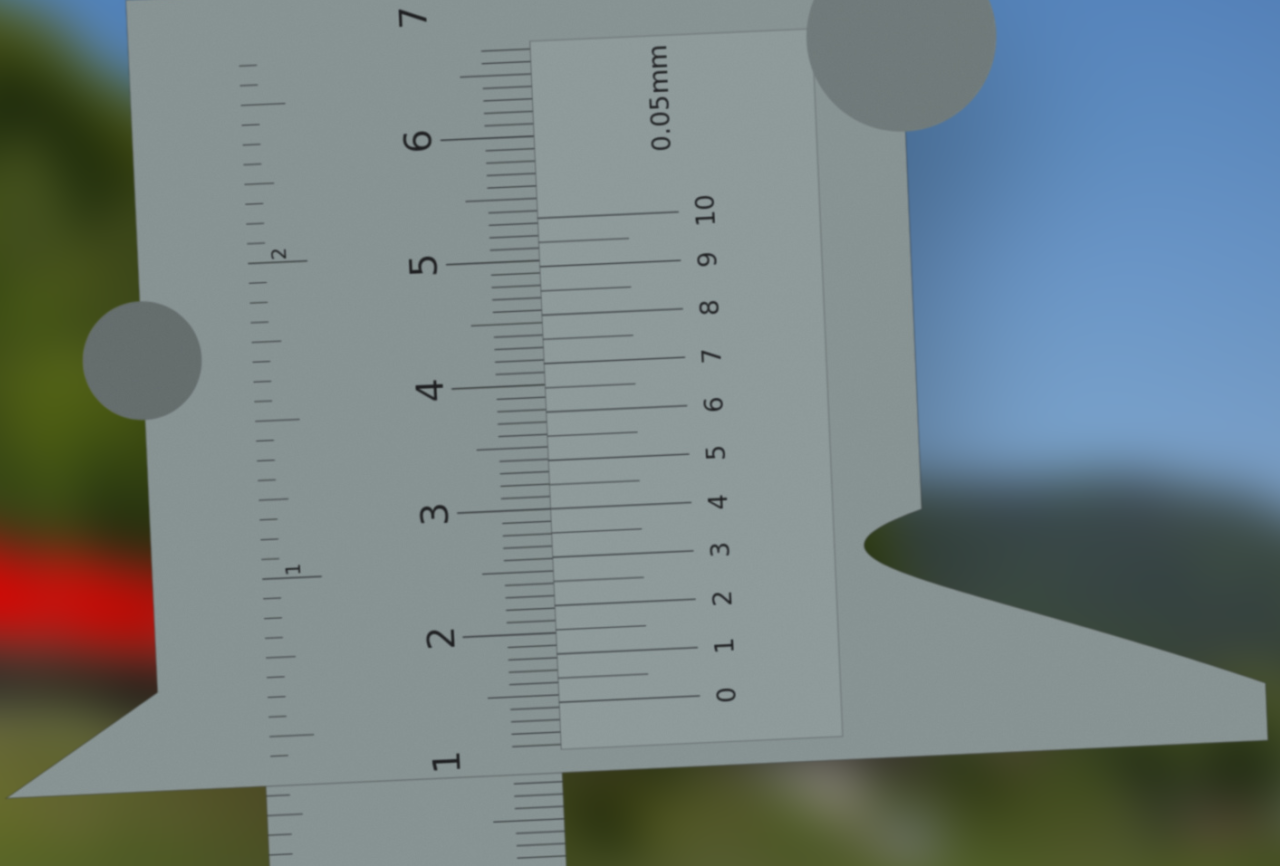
14.4 mm
